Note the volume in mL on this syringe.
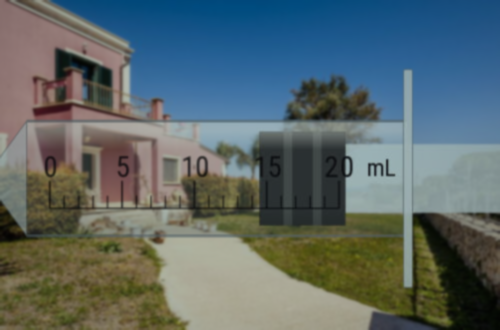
14.5 mL
